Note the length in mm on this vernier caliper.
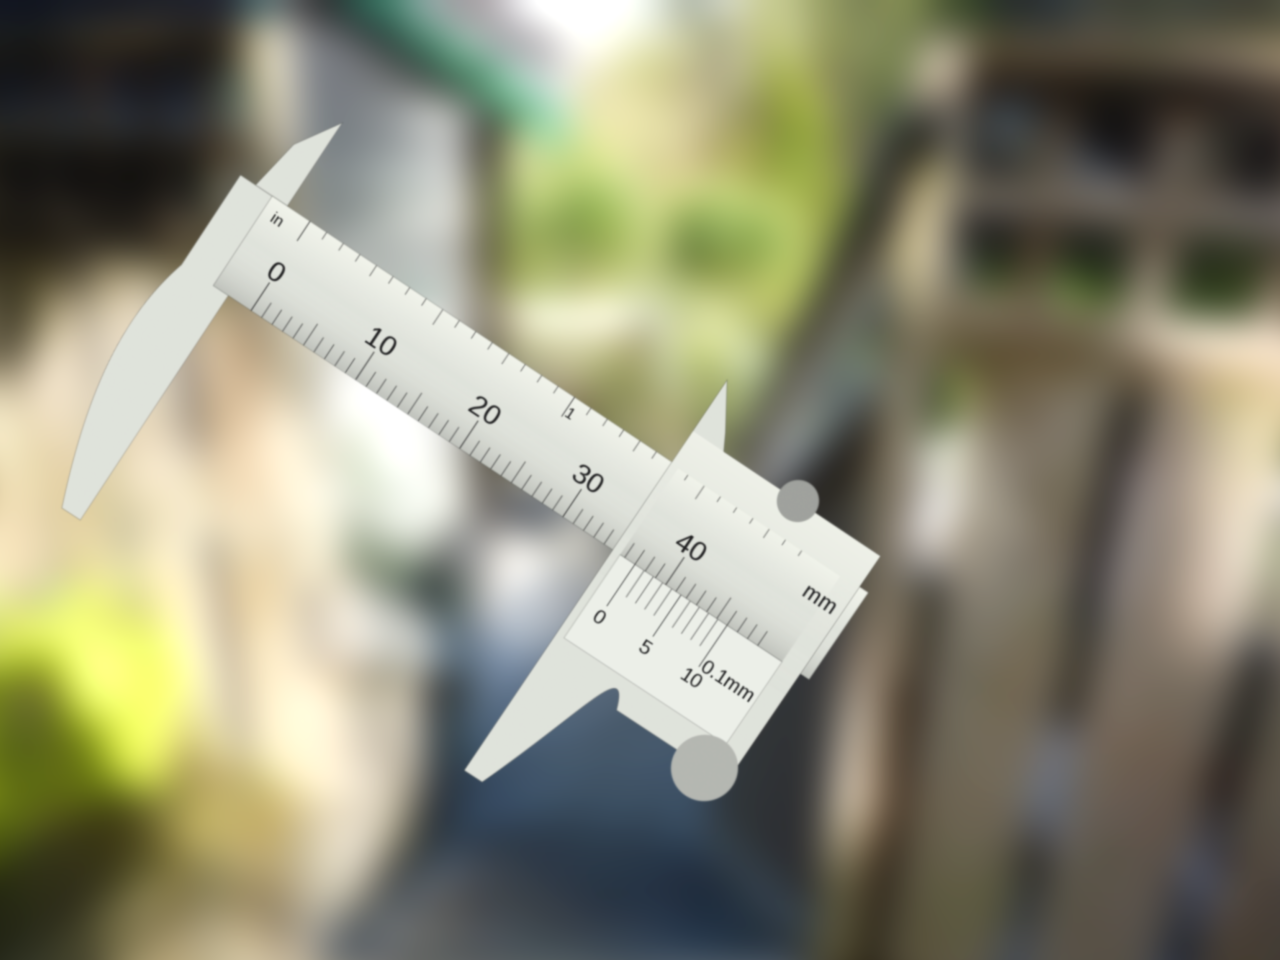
37.0 mm
